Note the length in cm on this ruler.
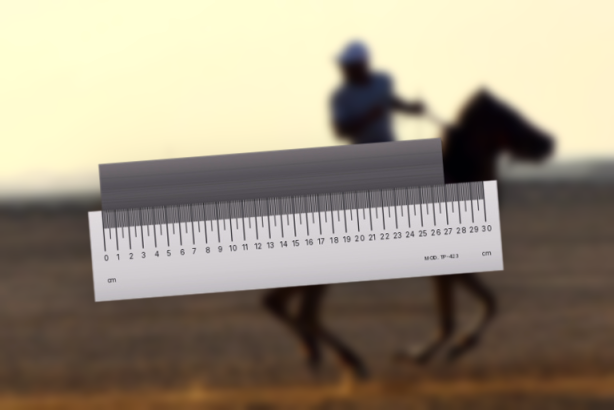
27 cm
